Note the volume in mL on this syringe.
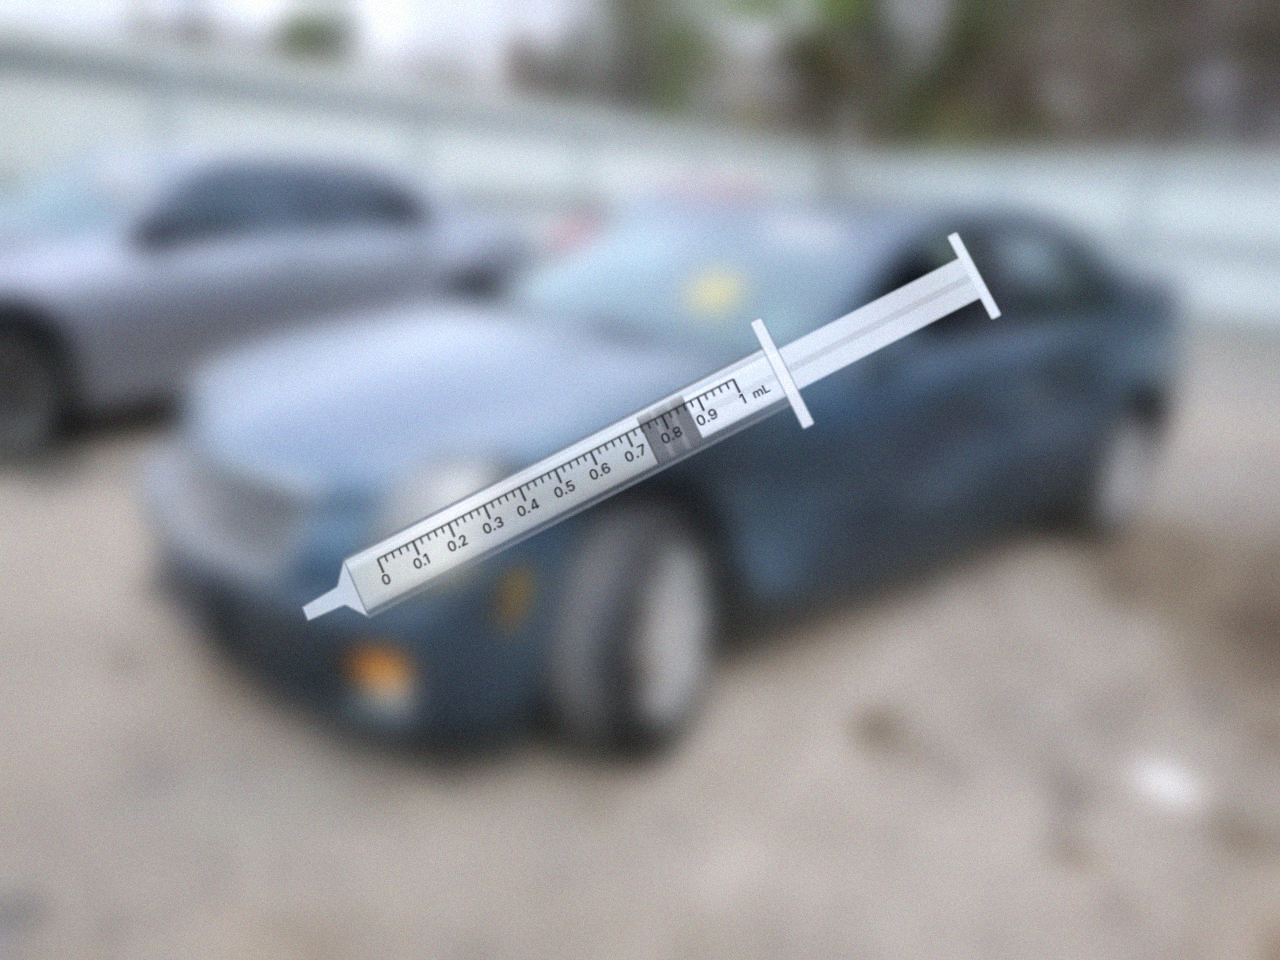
0.74 mL
